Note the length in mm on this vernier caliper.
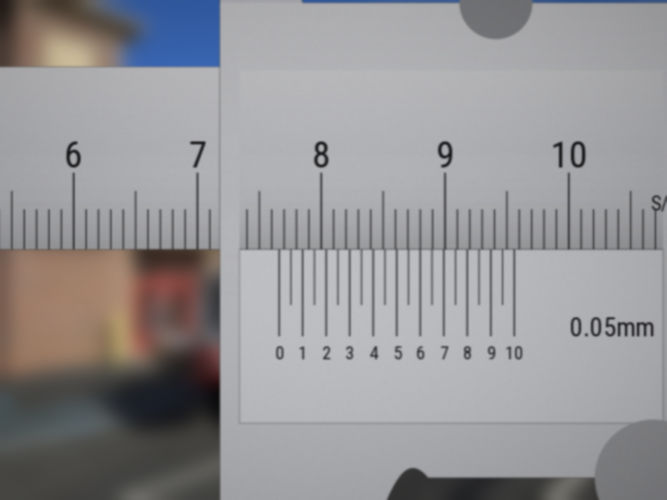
76.6 mm
